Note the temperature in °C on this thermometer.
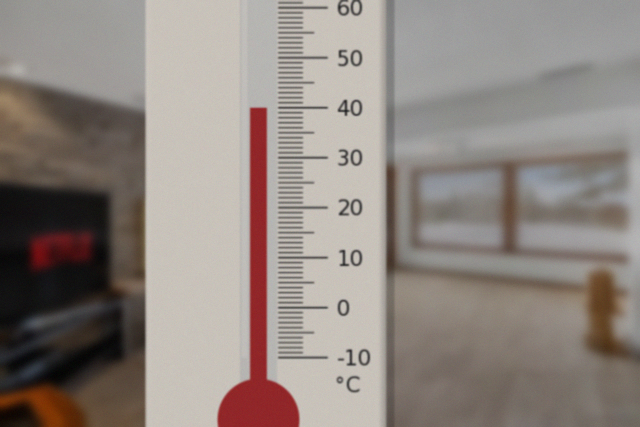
40 °C
